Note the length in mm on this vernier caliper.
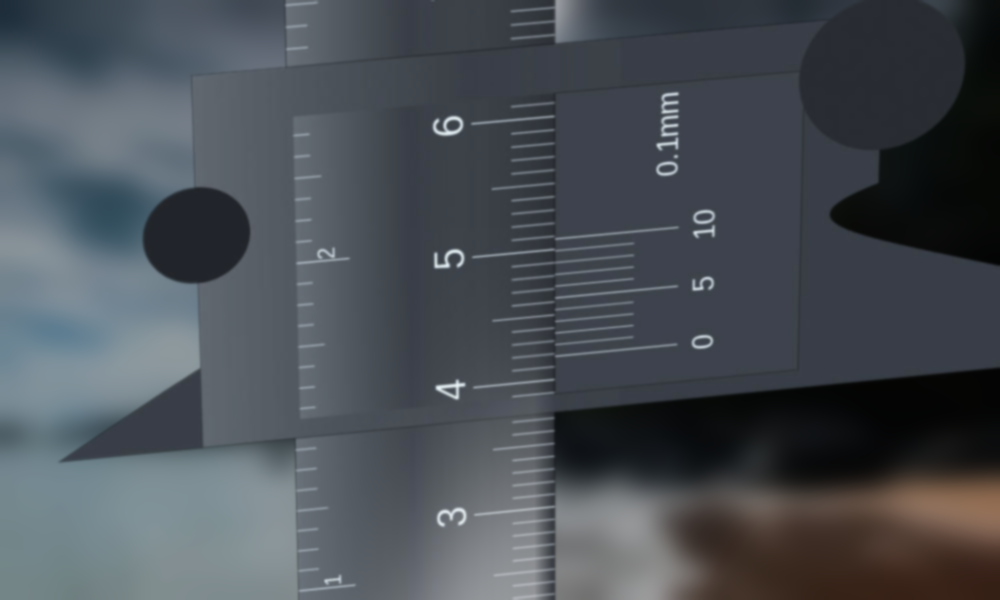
41.8 mm
